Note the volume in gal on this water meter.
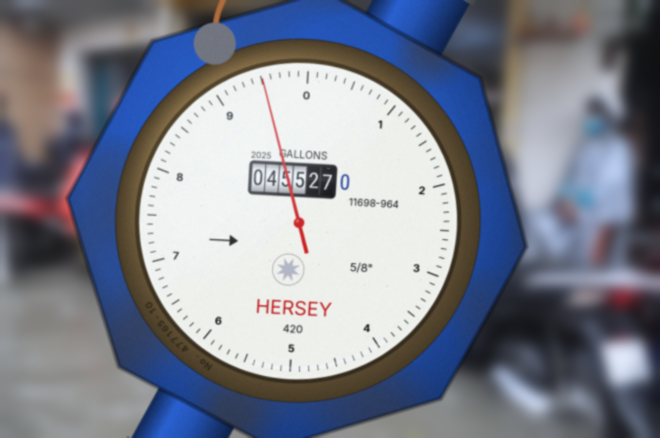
455269.5 gal
